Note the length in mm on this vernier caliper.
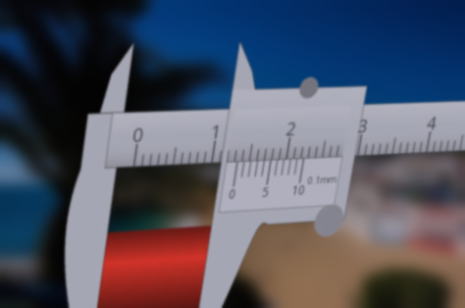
13.4 mm
